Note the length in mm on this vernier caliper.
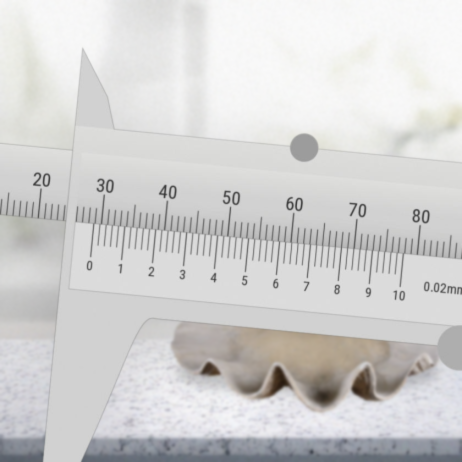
28.8 mm
